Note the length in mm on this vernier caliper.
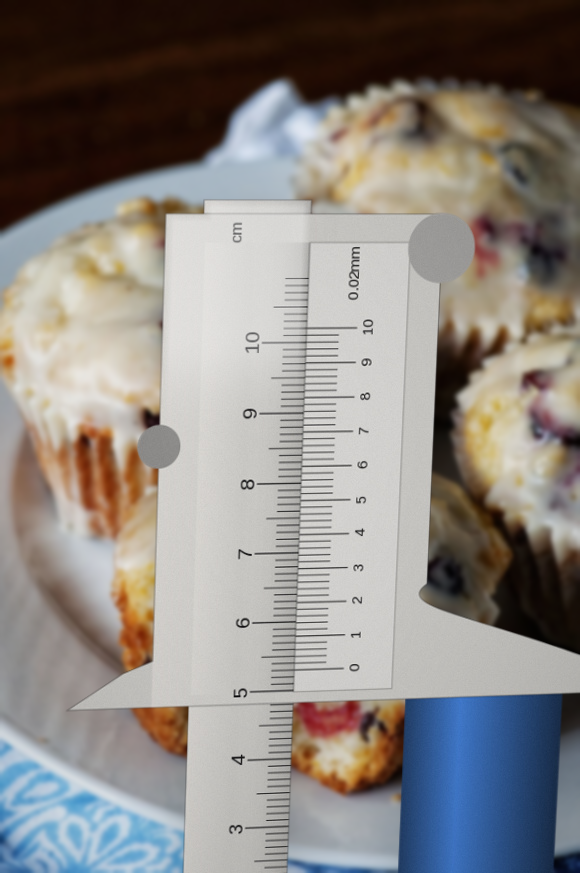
53.0 mm
